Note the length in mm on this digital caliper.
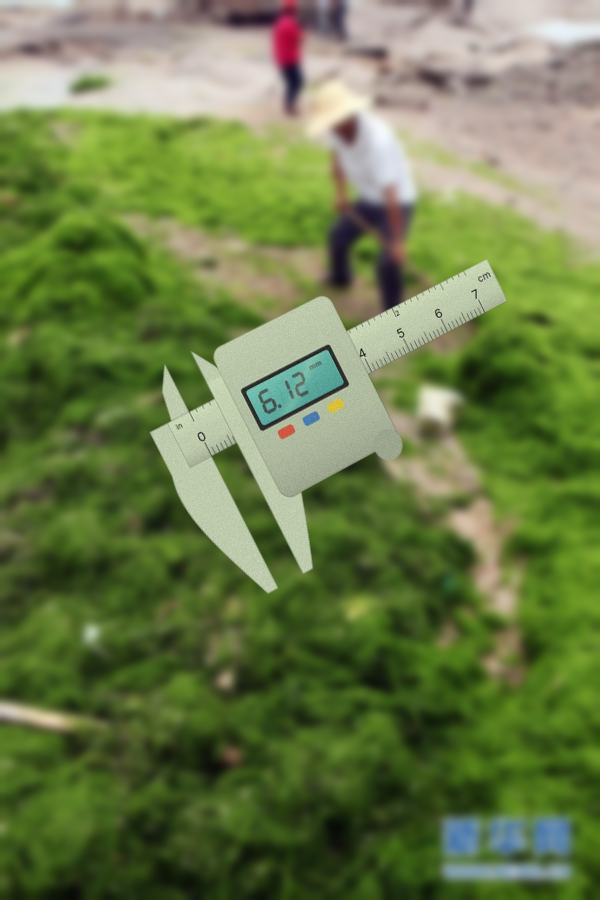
6.12 mm
